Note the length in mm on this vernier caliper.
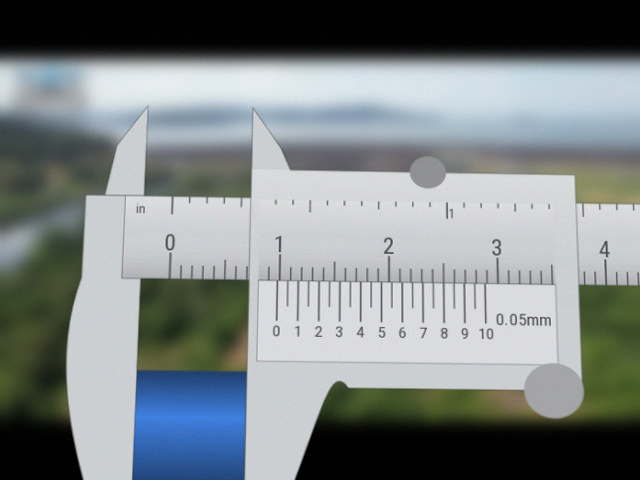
9.8 mm
